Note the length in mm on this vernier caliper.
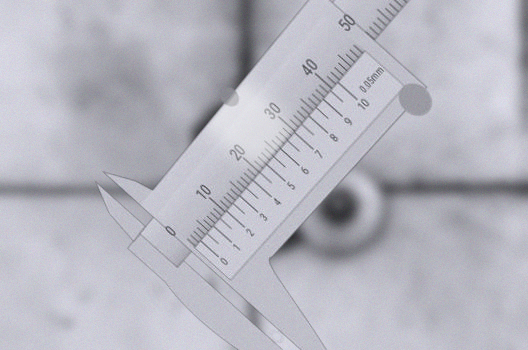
2.5 mm
